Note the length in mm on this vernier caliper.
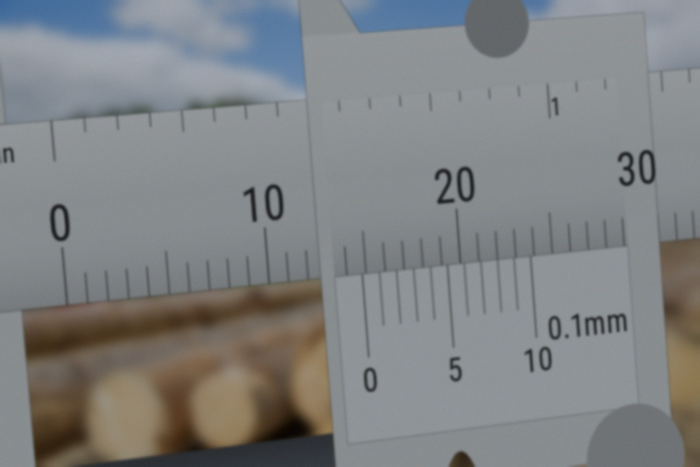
14.8 mm
